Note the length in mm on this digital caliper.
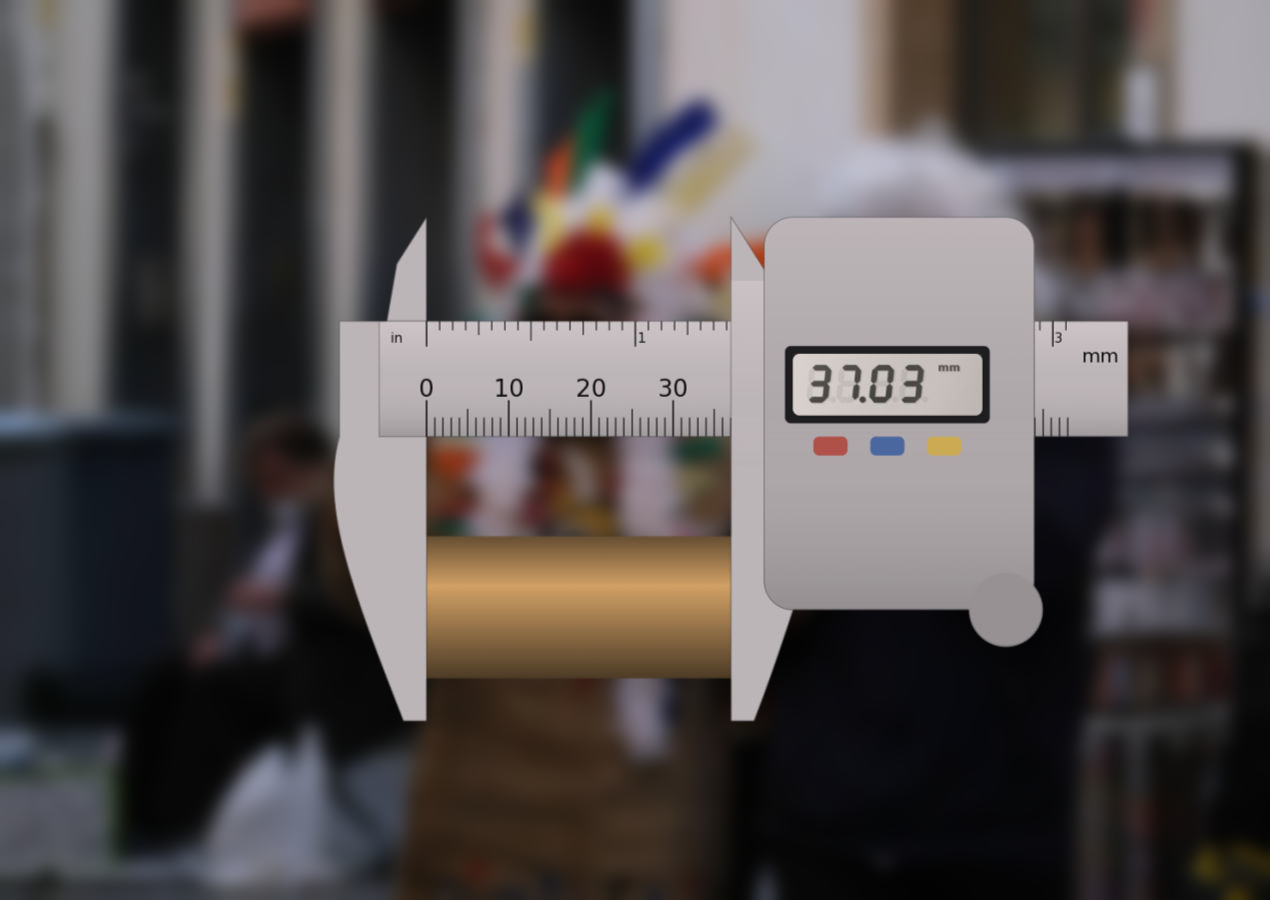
37.03 mm
